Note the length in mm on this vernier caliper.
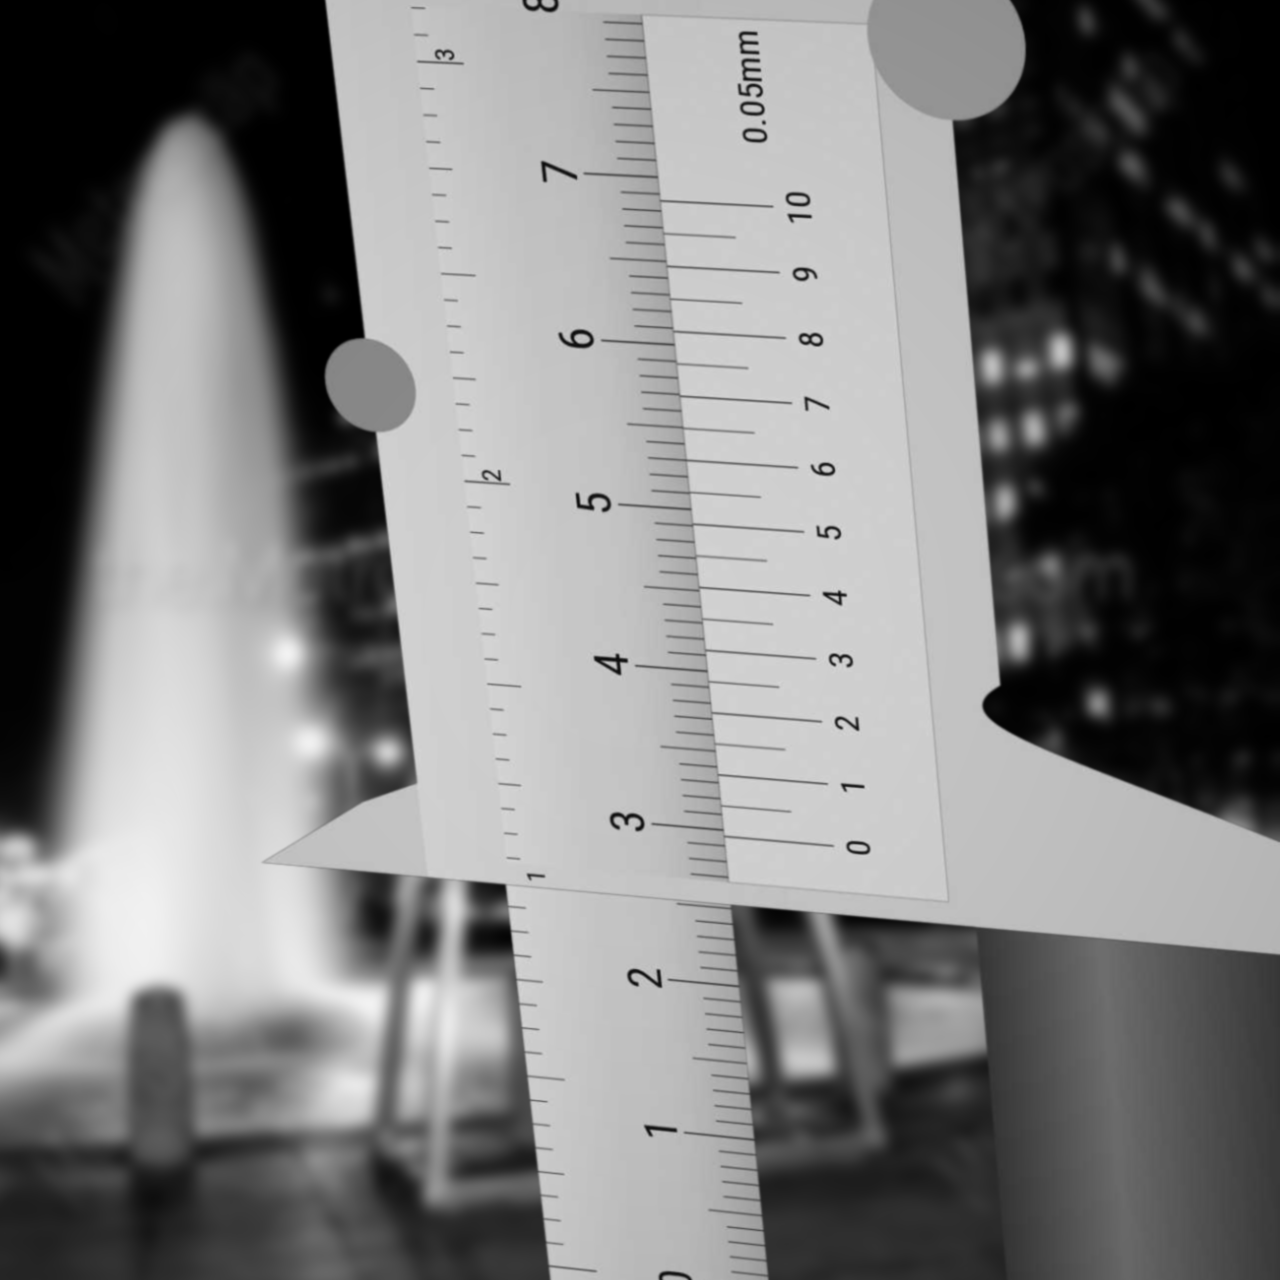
29.6 mm
